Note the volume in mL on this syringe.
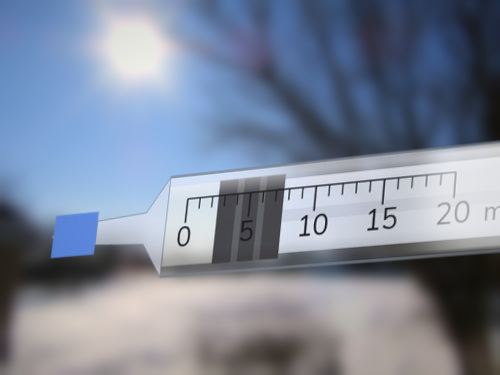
2.5 mL
